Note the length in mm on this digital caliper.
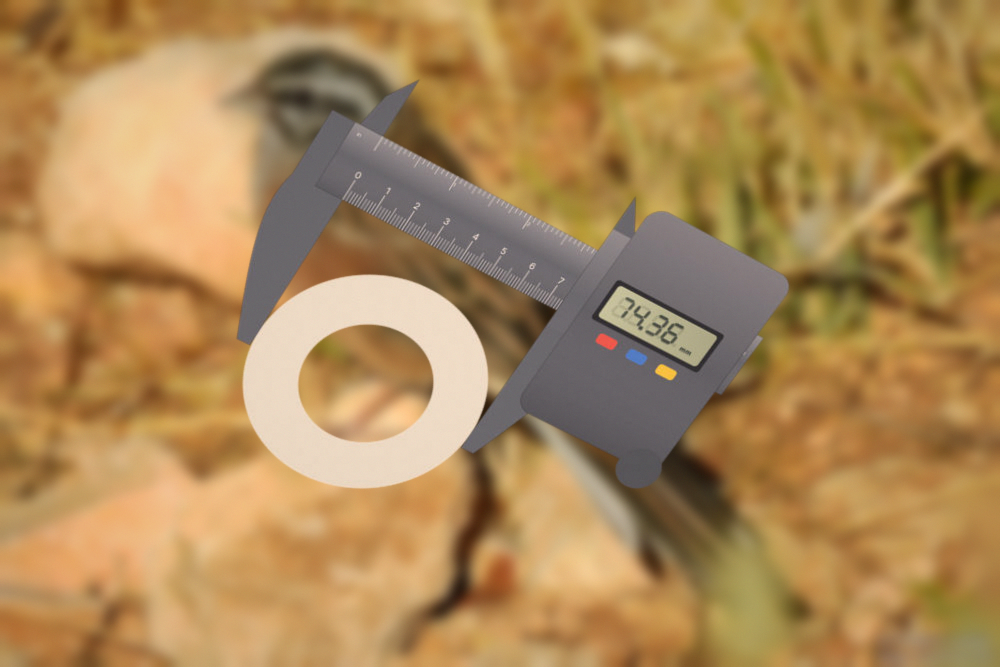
74.36 mm
